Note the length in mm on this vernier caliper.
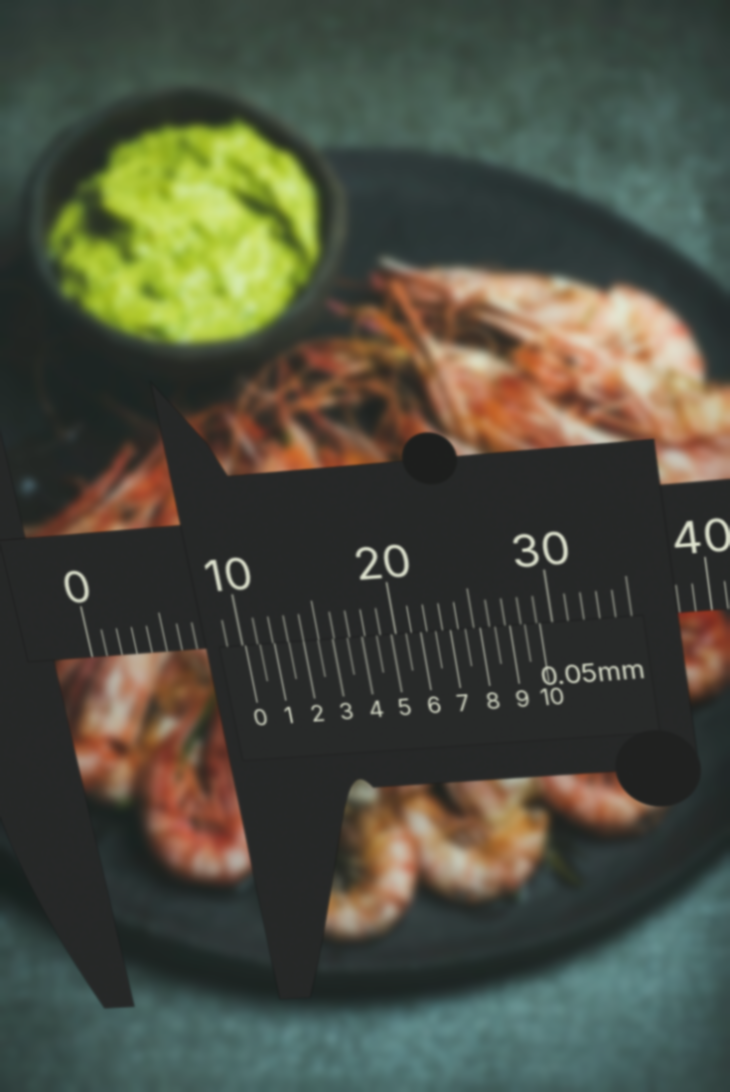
10.2 mm
